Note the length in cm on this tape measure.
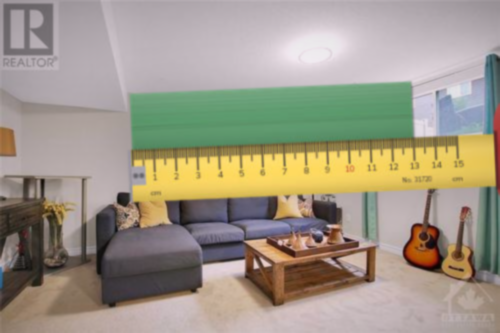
13 cm
